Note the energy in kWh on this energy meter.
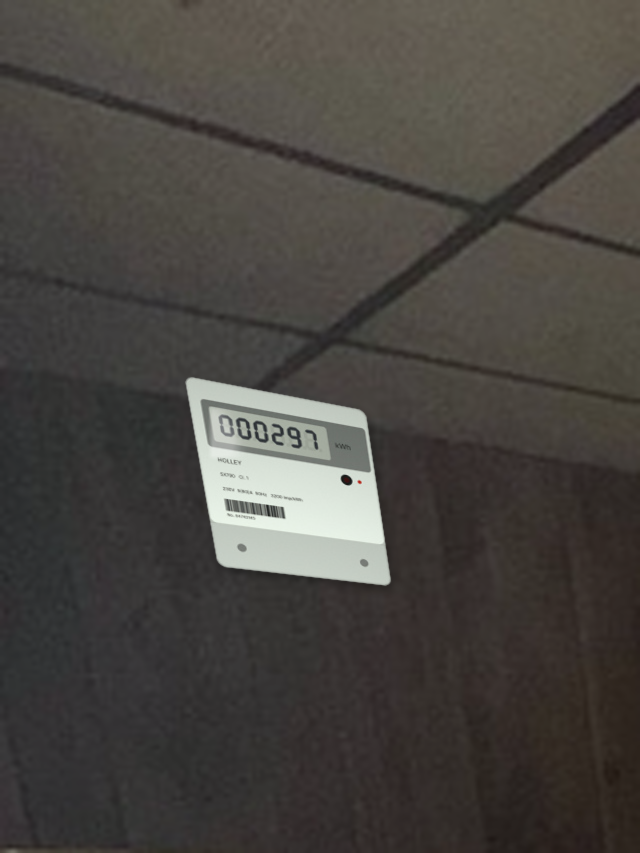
297 kWh
